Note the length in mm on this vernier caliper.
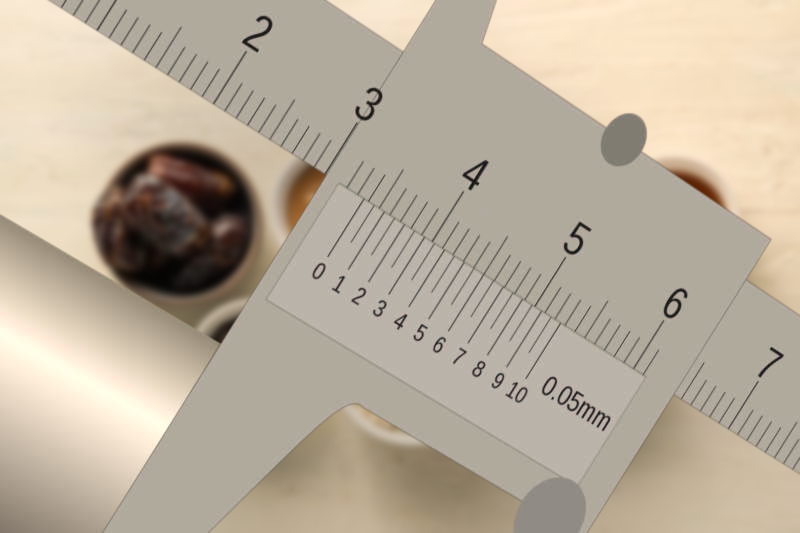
33.6 mm
